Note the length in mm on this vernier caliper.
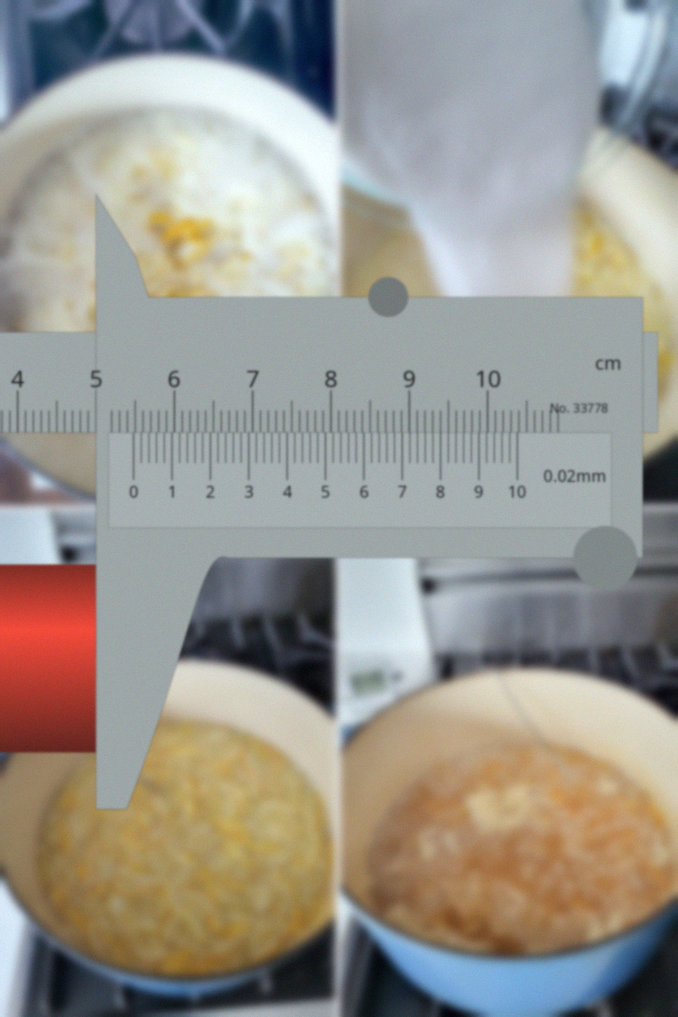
54.8 mm
